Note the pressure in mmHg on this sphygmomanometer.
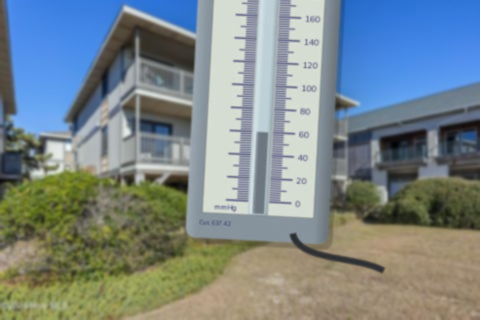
60 mmHg
